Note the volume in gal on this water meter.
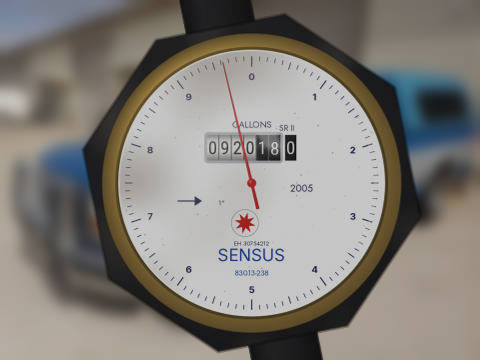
920179.6 gal
